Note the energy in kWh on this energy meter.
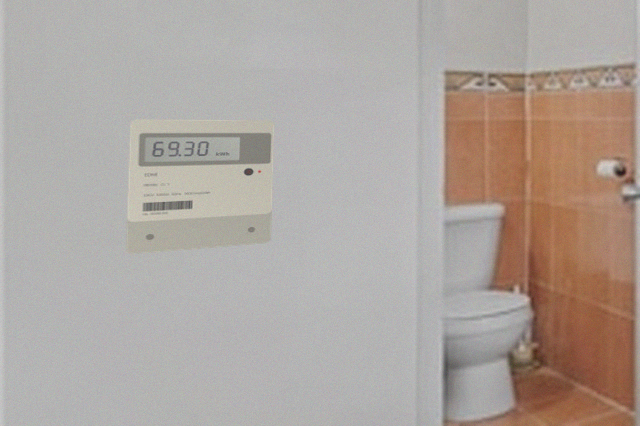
69.30 kWh
